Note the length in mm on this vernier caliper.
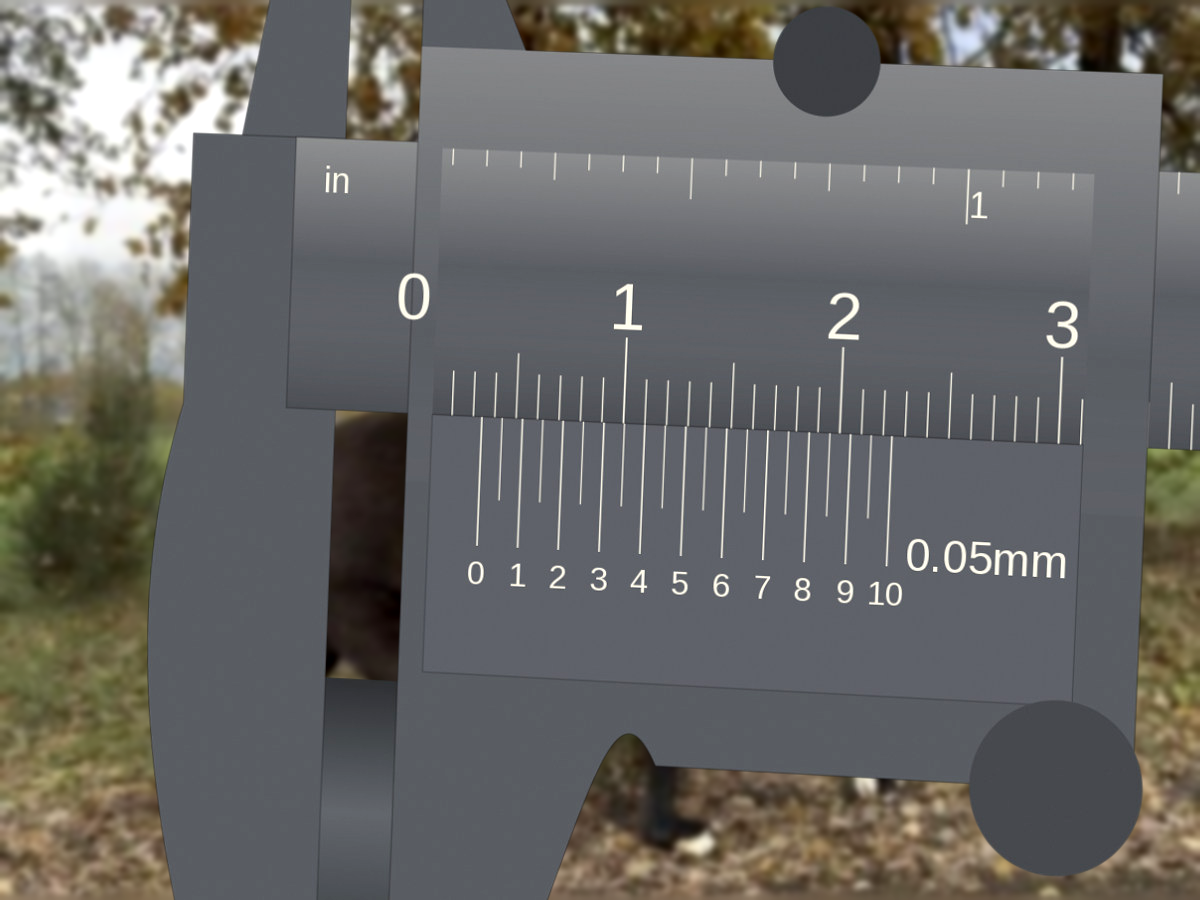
3.4 mm
